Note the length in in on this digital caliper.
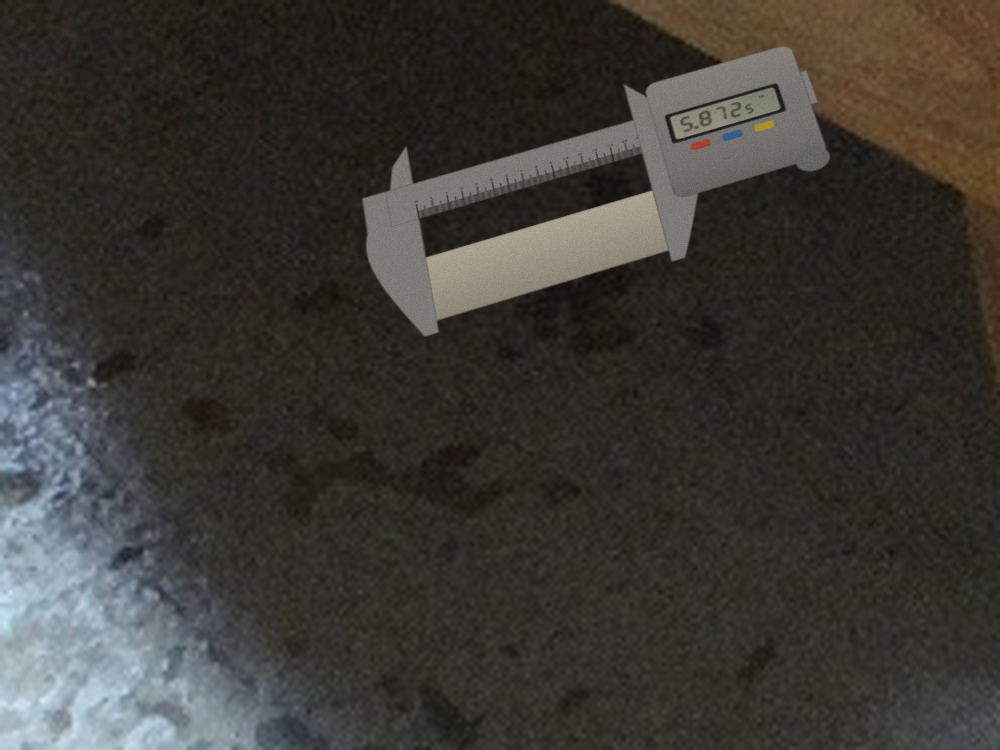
5.8725 in
